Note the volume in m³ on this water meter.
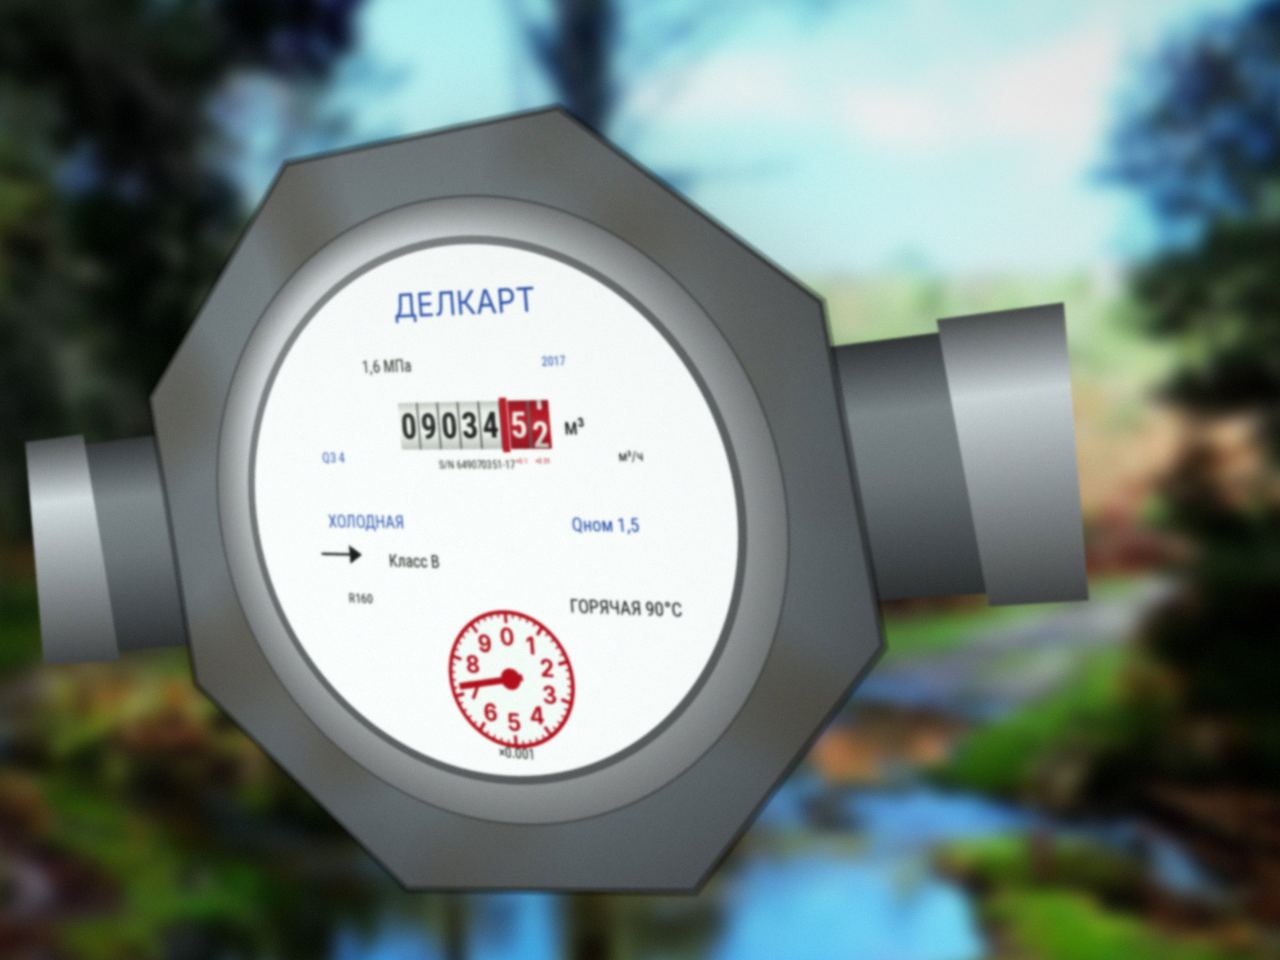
9034.517 m³
